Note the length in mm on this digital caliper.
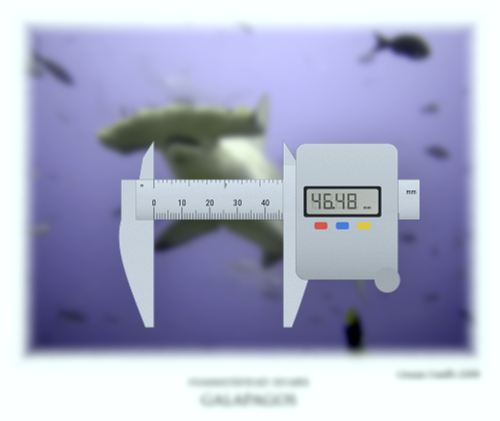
46.48 mm
